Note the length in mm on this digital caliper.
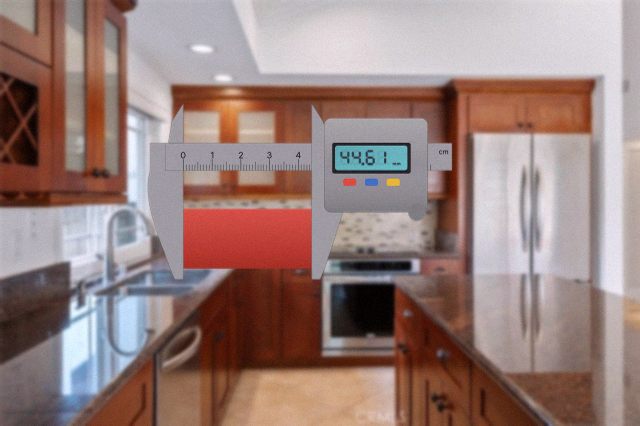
44.61 mm
